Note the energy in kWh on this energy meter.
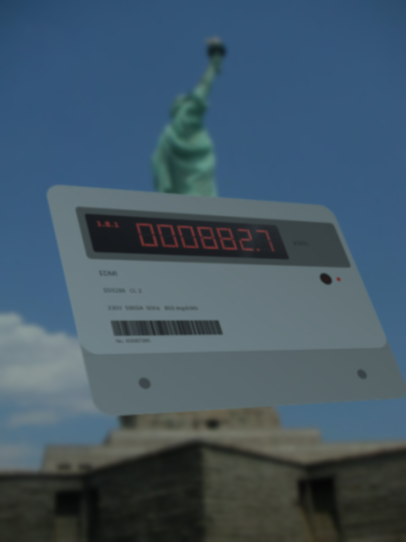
882.7 kWh
